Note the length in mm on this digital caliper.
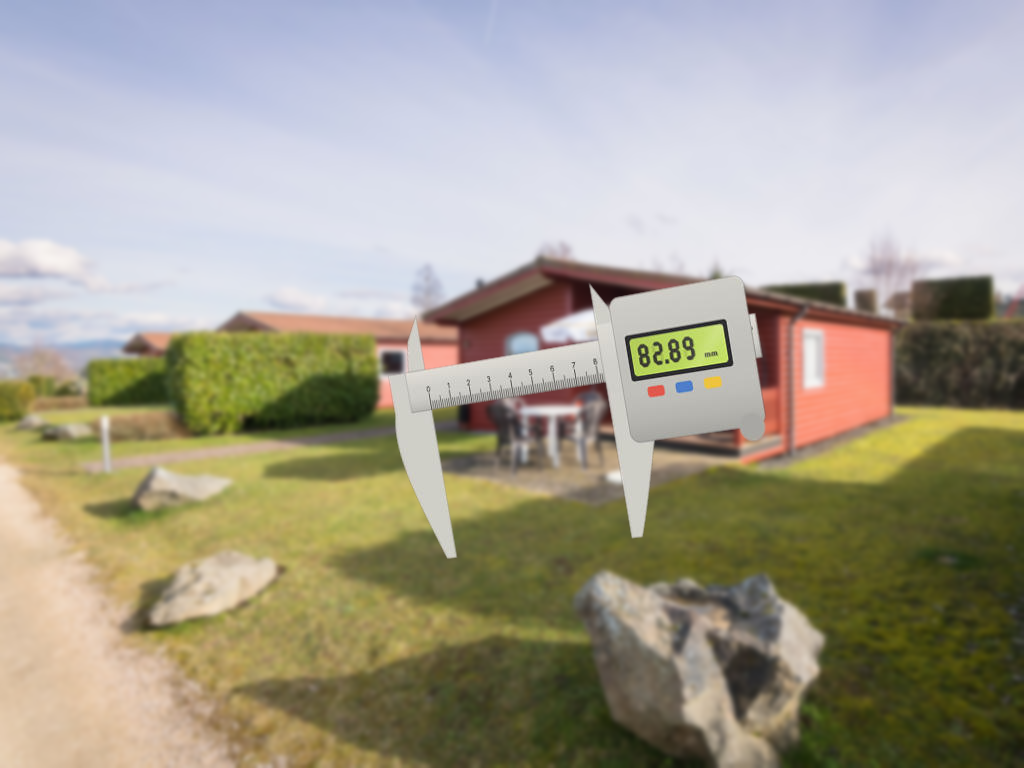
82.89 mm
